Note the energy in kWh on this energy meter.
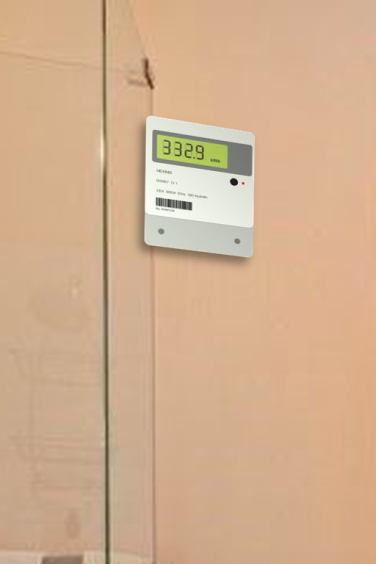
332.9 kWh
